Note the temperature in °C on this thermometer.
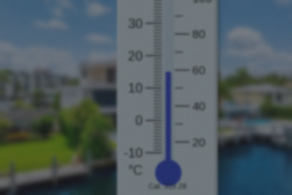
15 °C
